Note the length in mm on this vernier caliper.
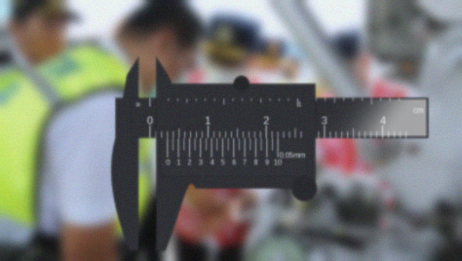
3.0 mm
